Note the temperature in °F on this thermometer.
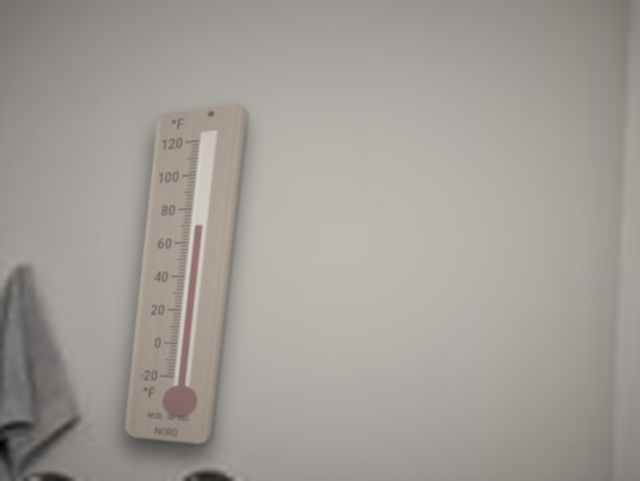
70 °F
